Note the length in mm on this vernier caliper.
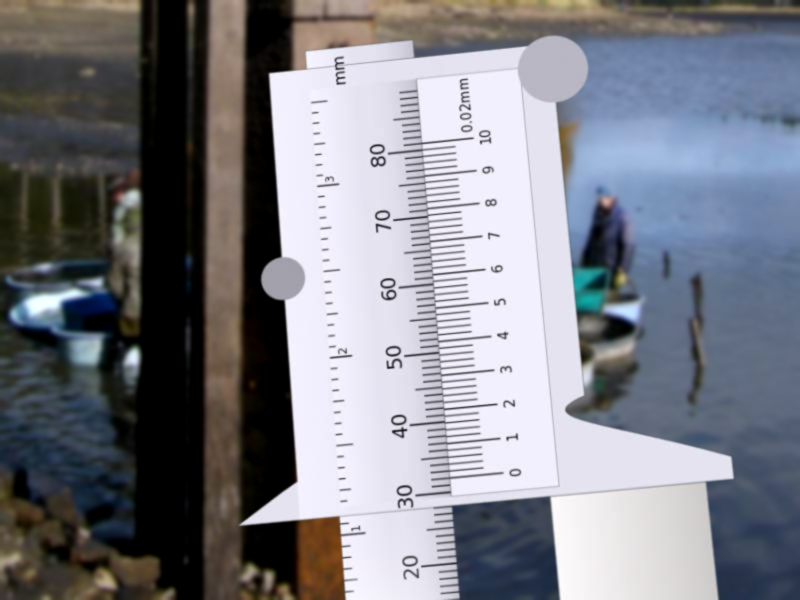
32.0 mm
